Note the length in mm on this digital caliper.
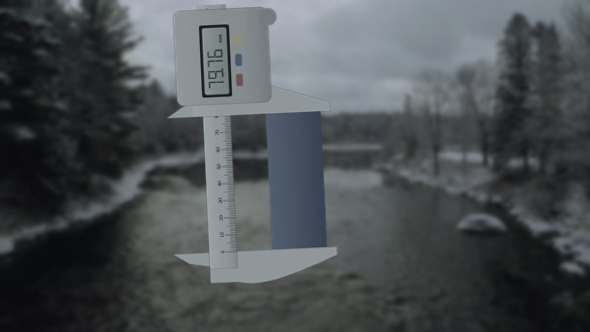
79.76 mm
